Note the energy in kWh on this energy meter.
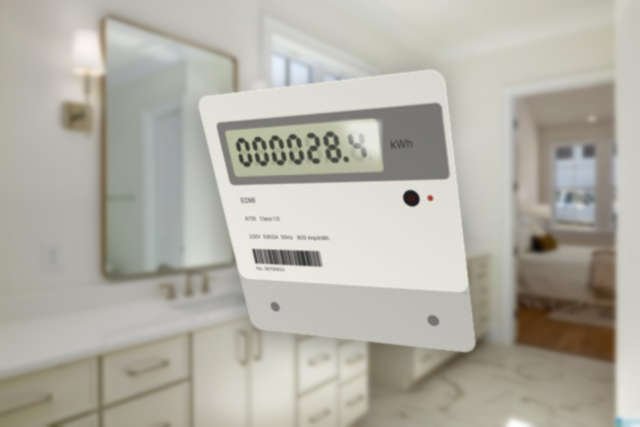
28.4 kWh
